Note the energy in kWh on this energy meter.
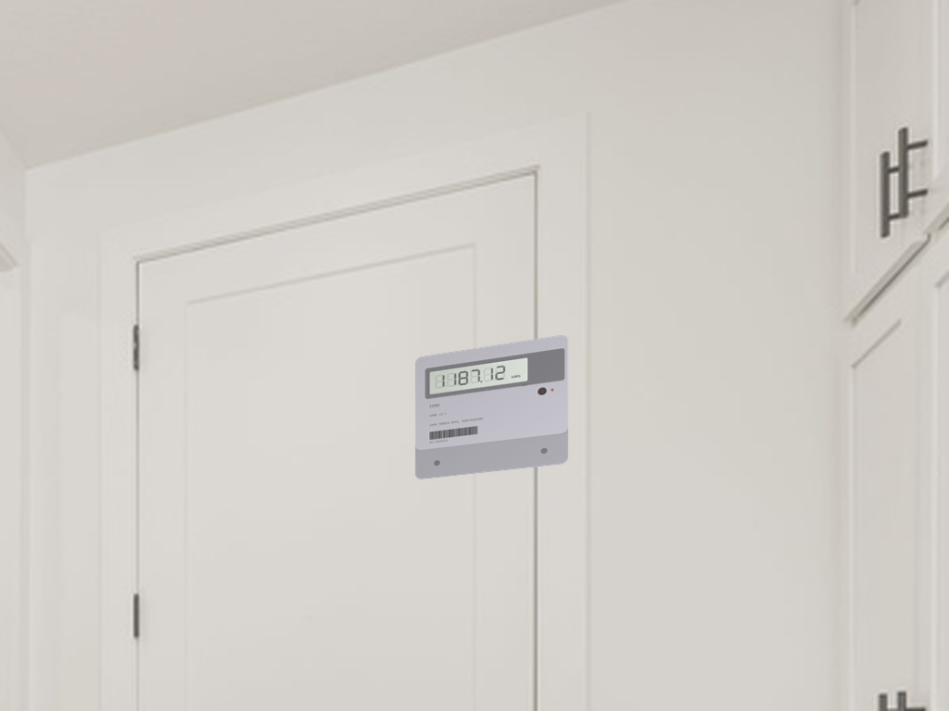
1187.12 kWh
